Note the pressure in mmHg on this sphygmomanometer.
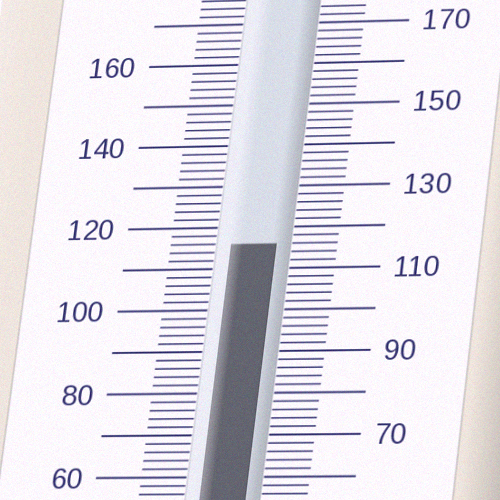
116 mmHg
